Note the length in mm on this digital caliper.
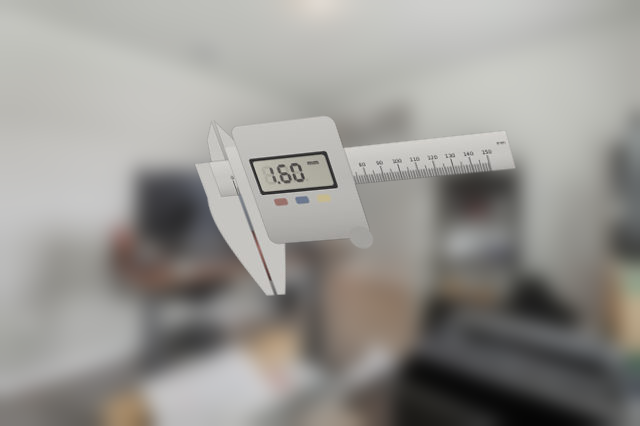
1.60 mm
